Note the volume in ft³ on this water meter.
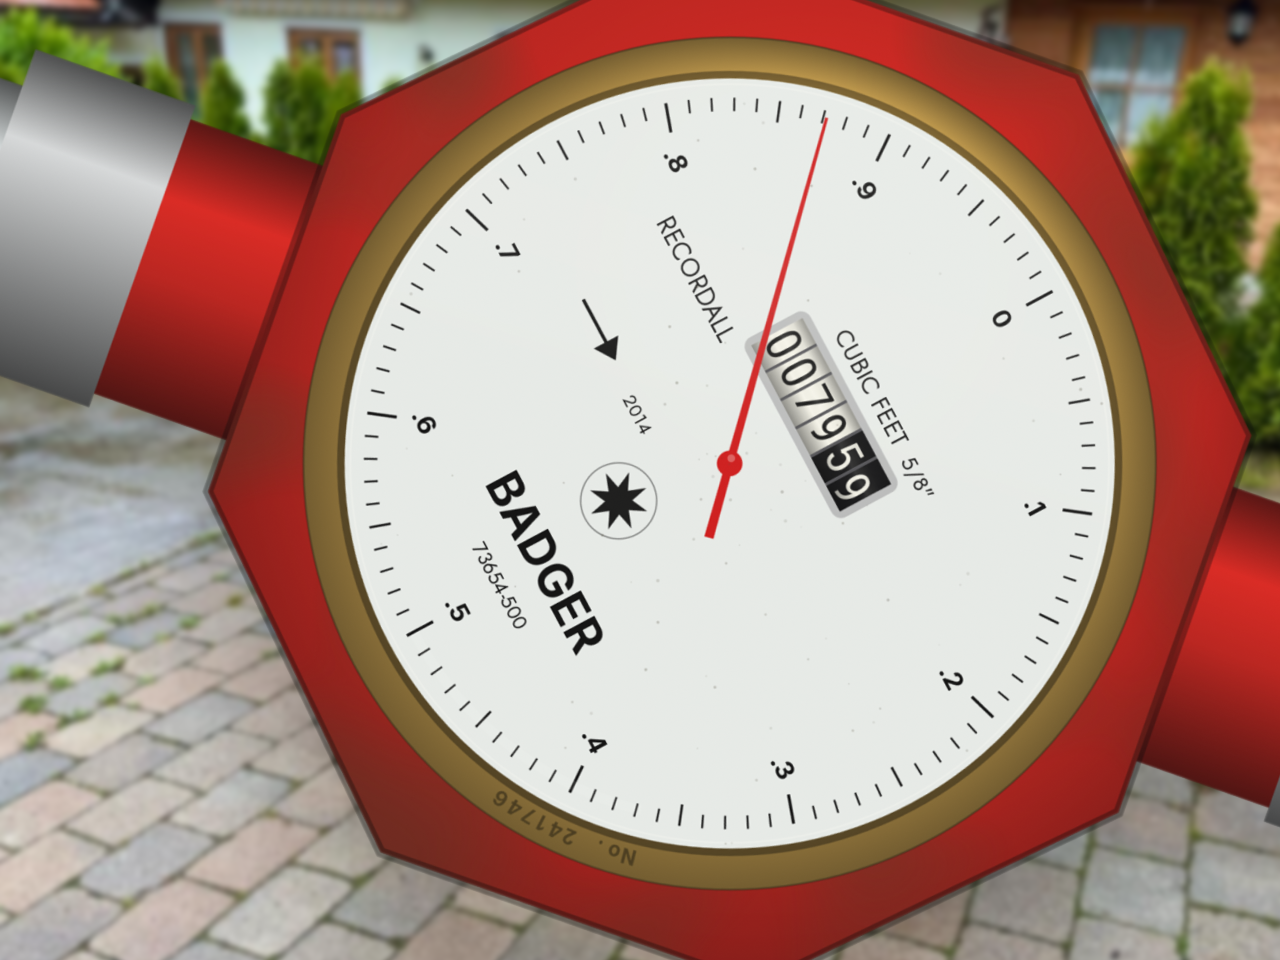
7958.87 ft³
